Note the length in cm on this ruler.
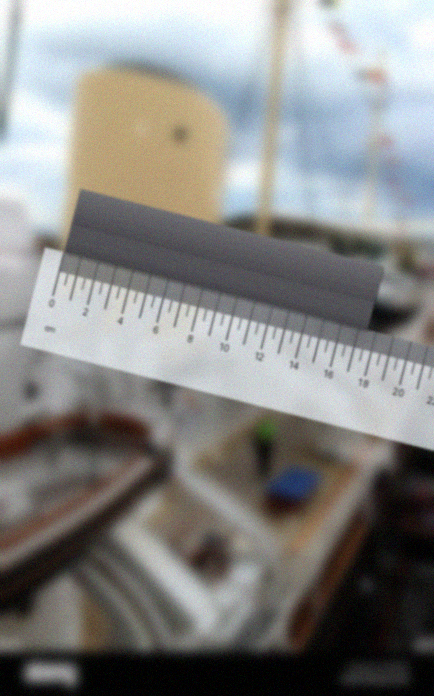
17.5 cm
